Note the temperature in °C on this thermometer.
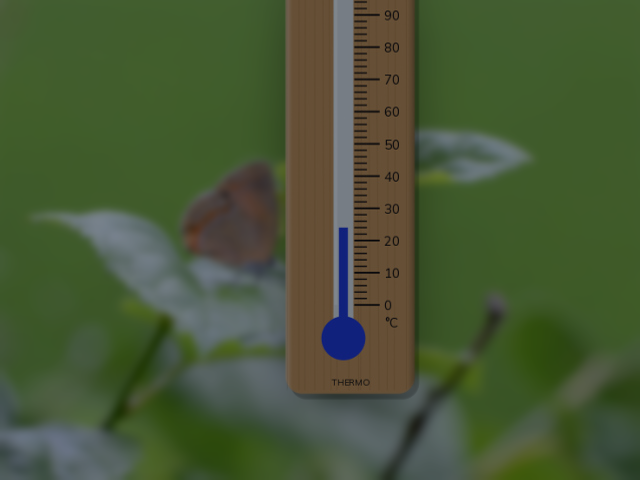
24 °C
